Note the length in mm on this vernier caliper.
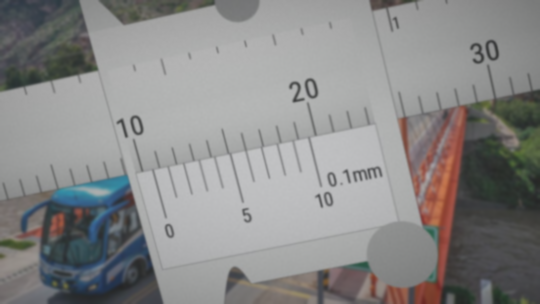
10.6 mm
